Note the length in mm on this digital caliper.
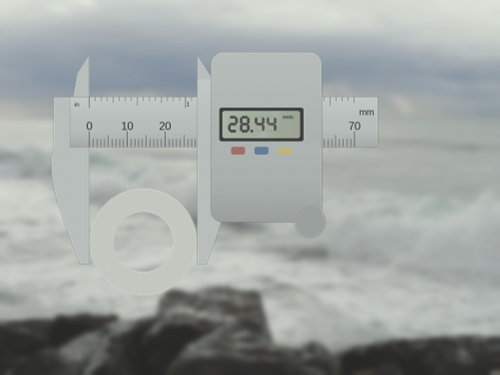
28.44 mm
